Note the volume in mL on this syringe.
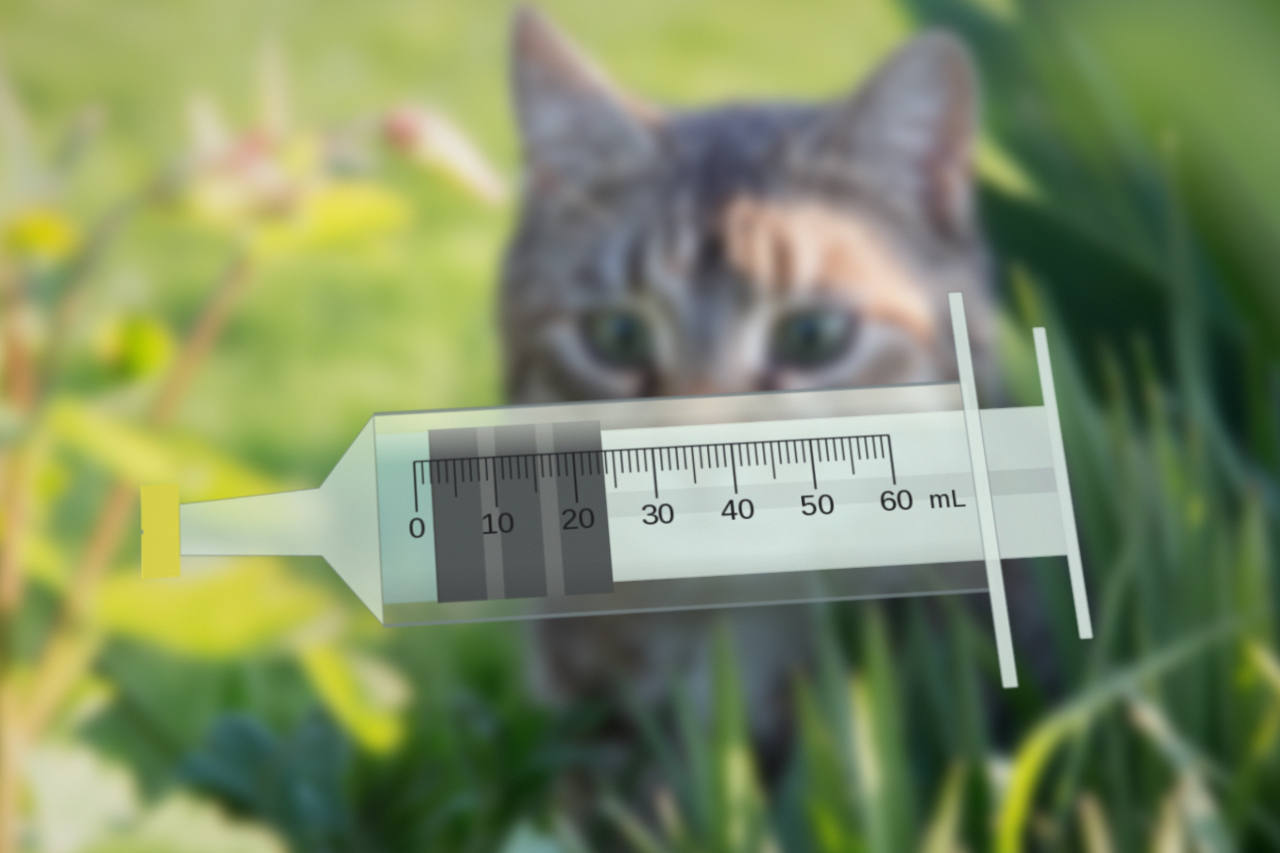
2 mL
